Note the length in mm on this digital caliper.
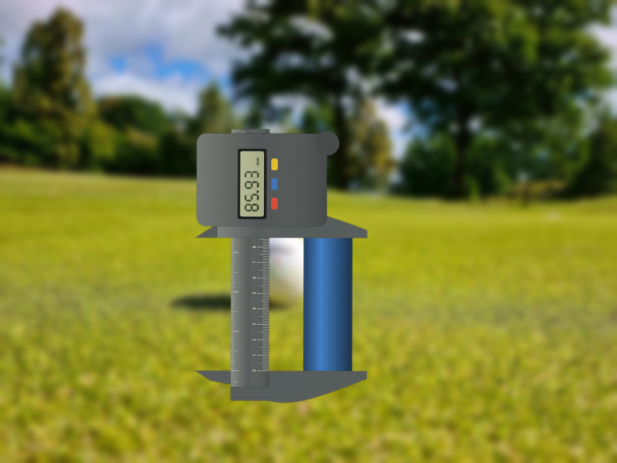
85.93 mm
